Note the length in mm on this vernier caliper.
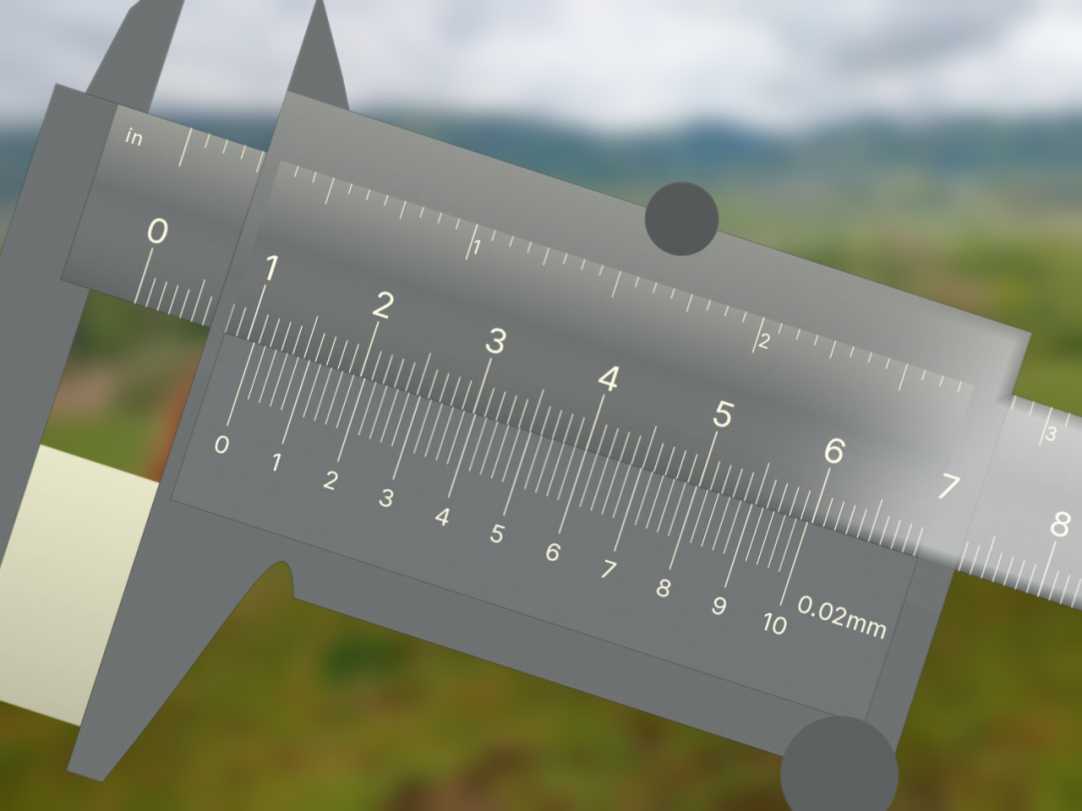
10.6 mm
